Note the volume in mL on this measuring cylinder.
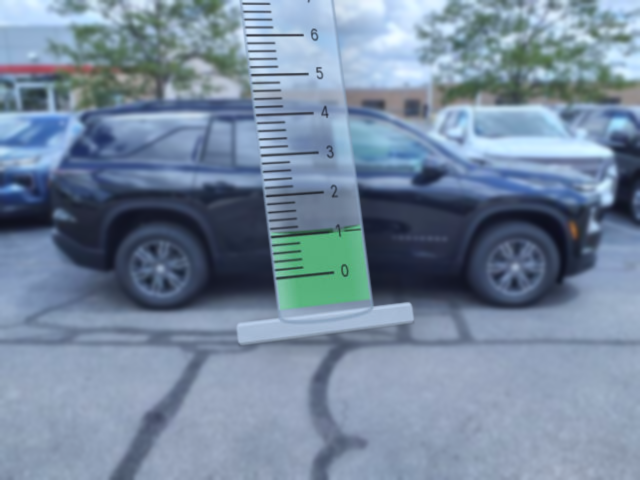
1 mL
